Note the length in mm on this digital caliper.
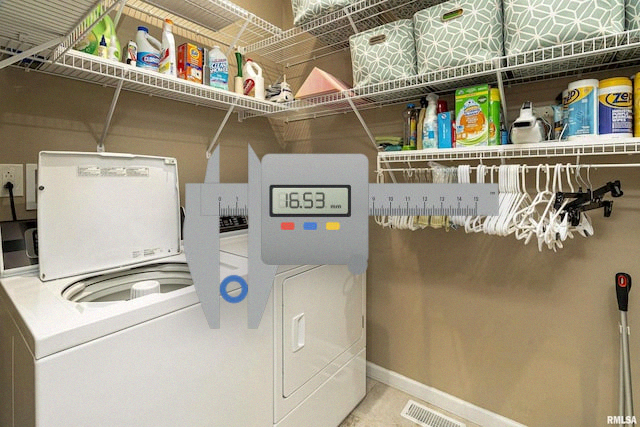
16.53 mm
